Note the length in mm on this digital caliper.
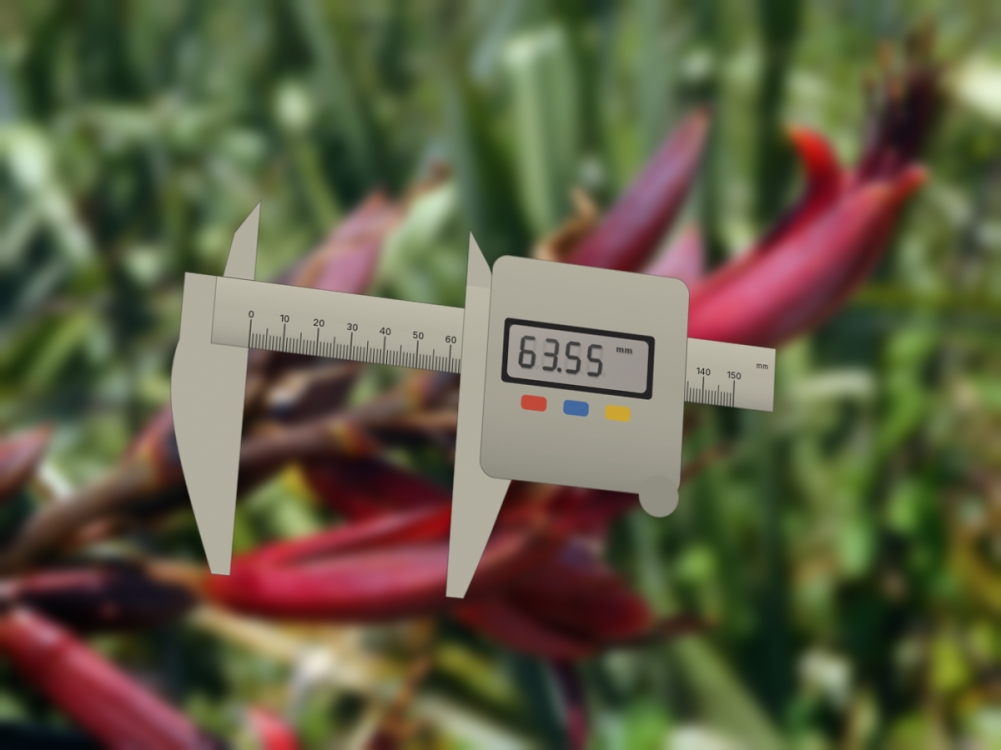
63.55 mm
